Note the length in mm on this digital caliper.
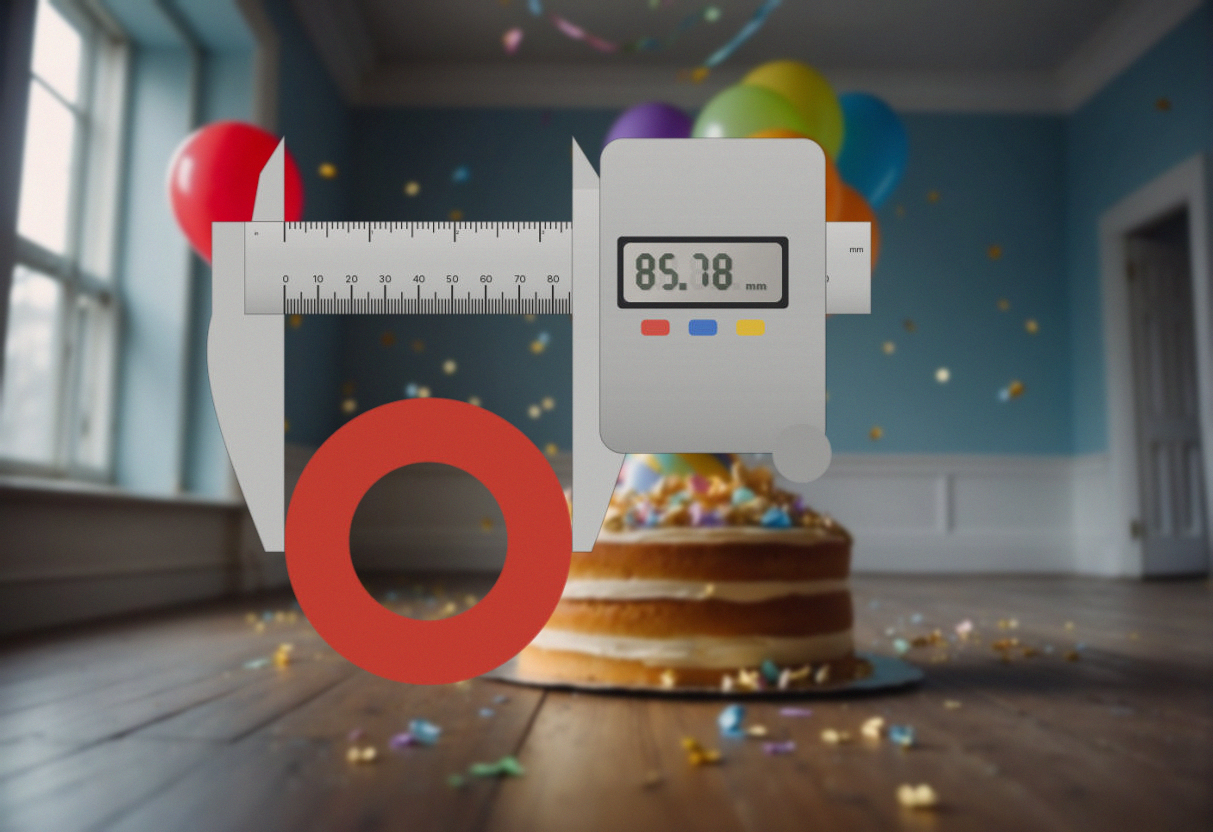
85.78 mm
